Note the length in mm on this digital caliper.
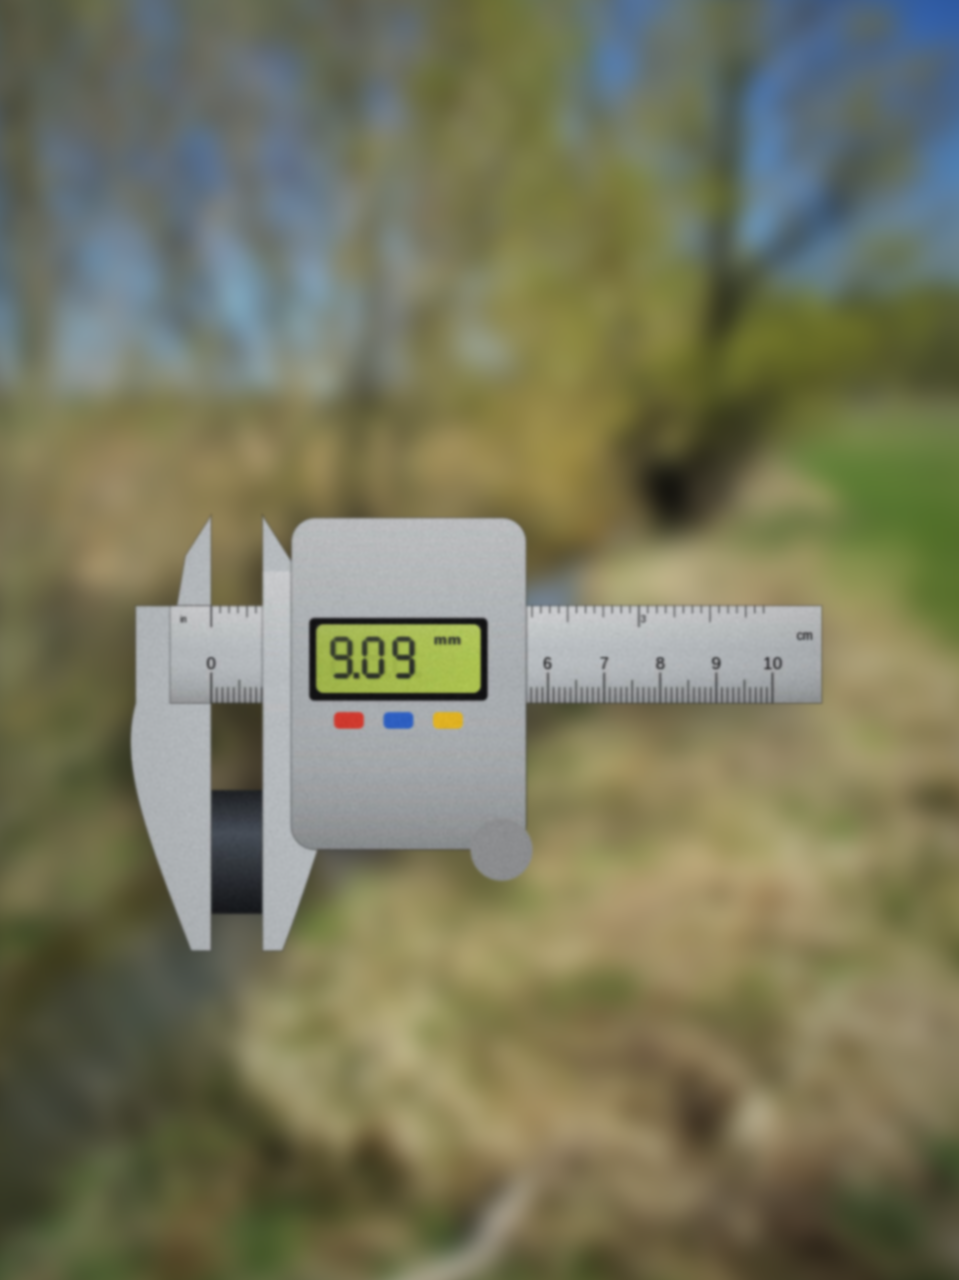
9.09 mm
